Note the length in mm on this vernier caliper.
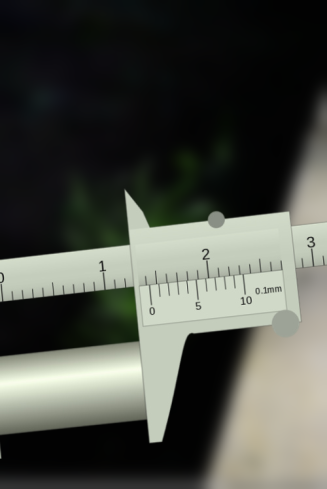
14.3 mm
